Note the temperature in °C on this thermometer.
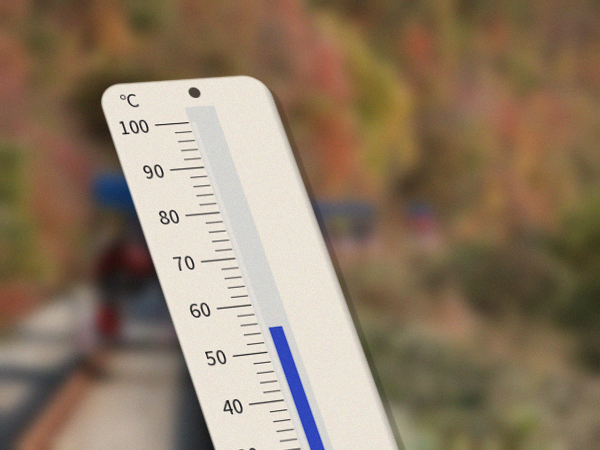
55 °C
